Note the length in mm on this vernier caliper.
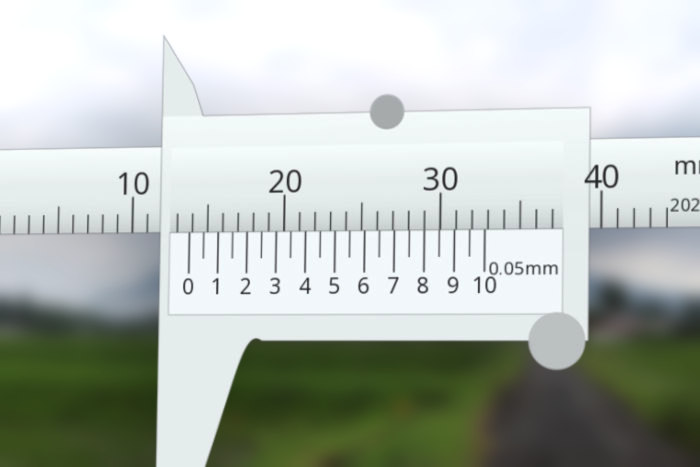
13.8 mm
